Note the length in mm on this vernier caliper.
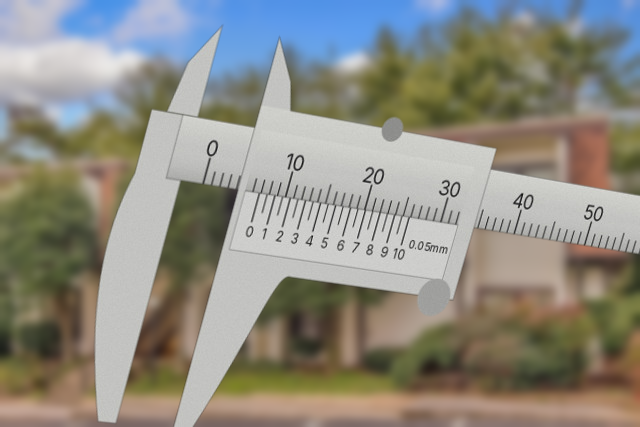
6.8 mm
